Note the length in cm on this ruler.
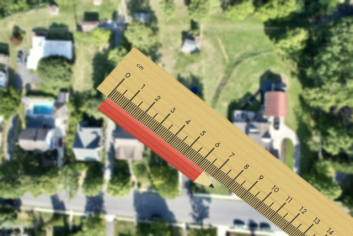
7.5 cm
